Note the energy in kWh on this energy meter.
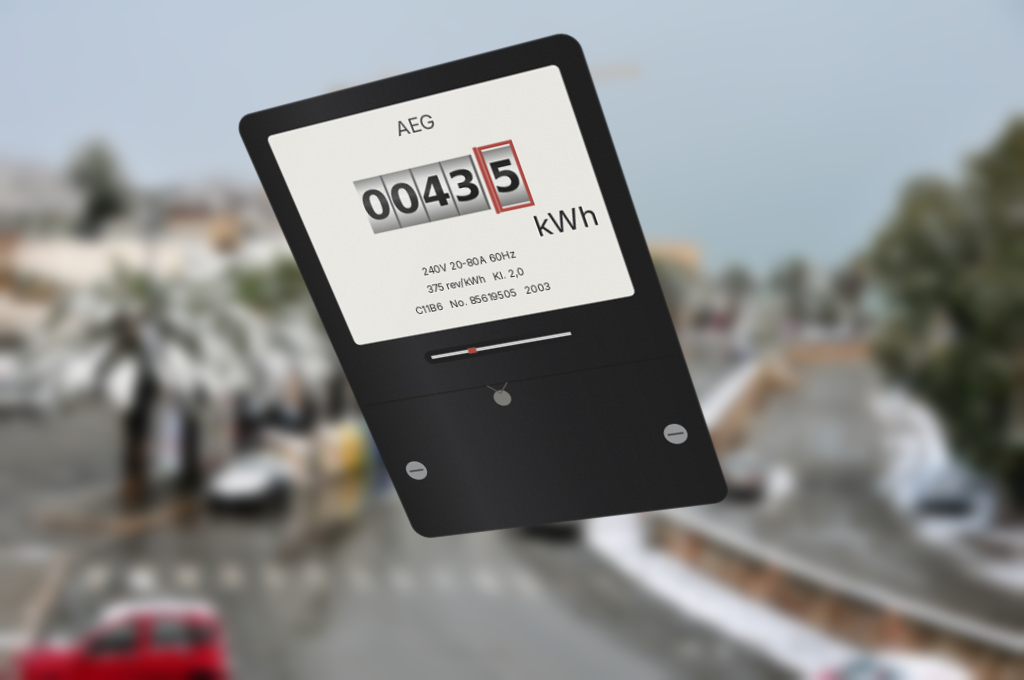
43.5 kWh
